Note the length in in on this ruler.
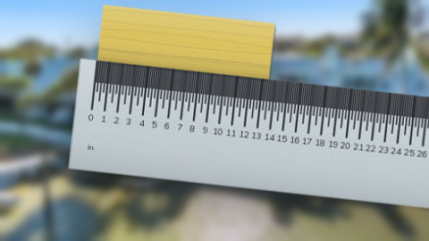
13.5 in
